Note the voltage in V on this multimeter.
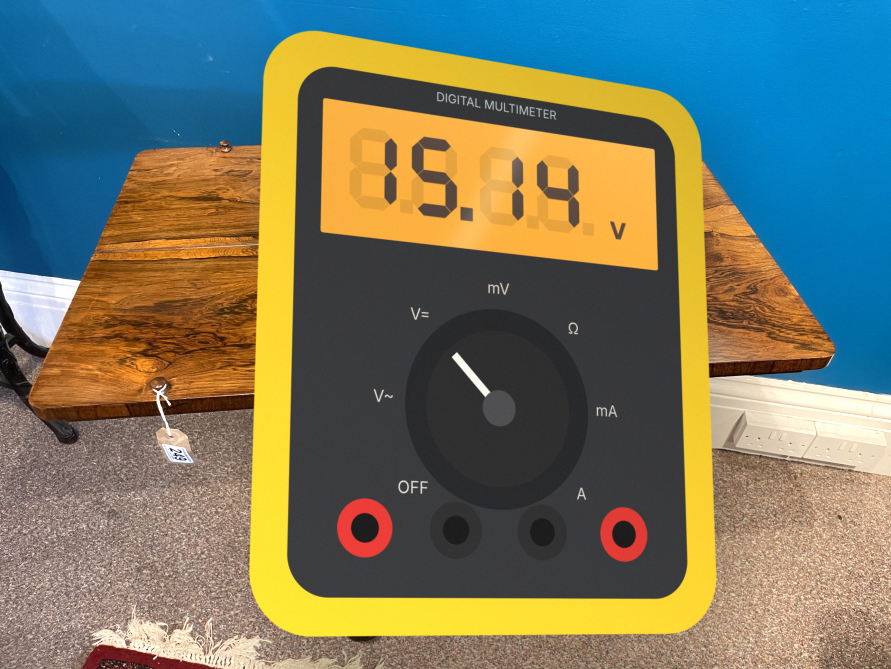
15.14 V
